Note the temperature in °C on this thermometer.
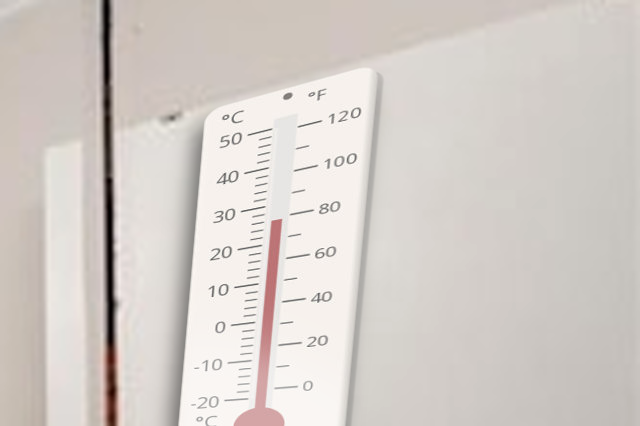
26 °C
